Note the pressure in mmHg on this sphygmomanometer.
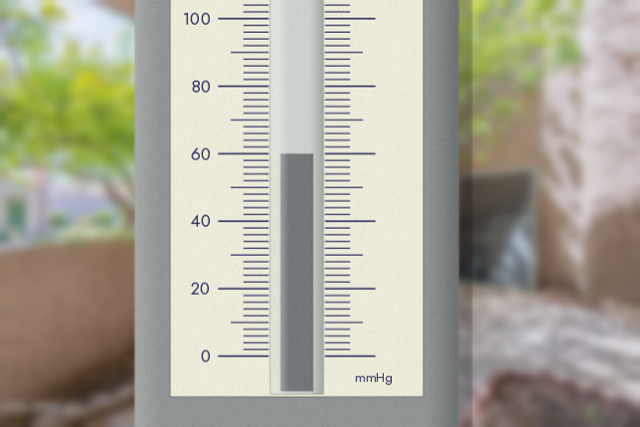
60 mmHg
